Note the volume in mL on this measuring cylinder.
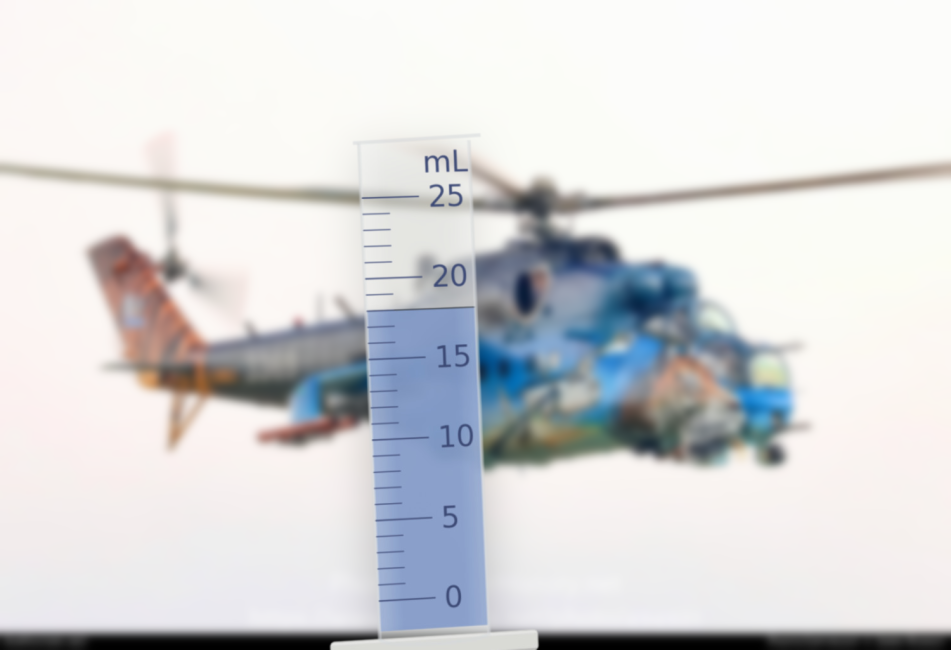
18 mL
